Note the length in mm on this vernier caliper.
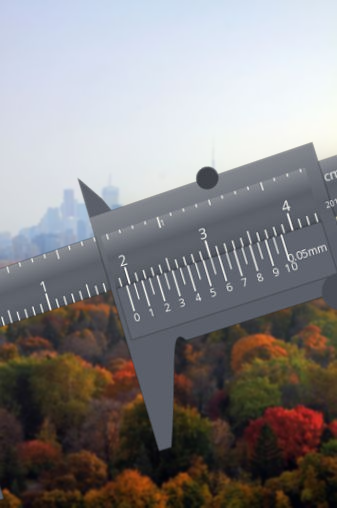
19.6 mm
